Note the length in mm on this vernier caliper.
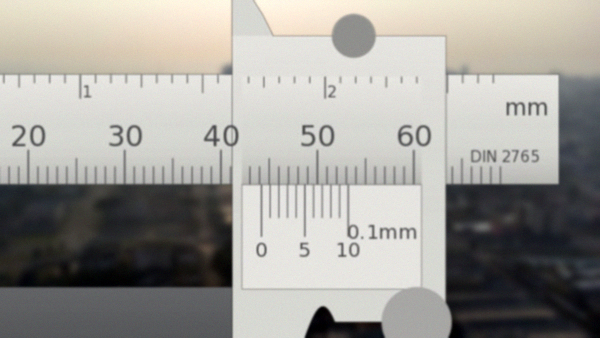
44.2 mm
